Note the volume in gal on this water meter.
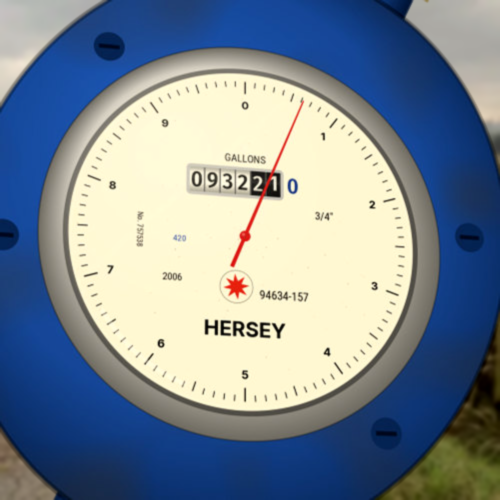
932210.6 gal
